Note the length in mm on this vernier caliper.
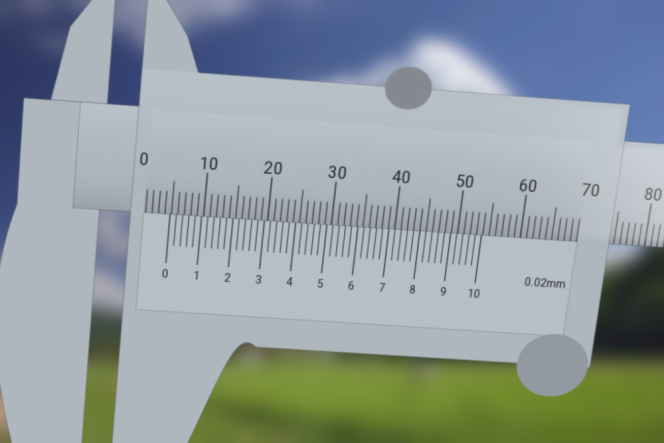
4.8 mm
